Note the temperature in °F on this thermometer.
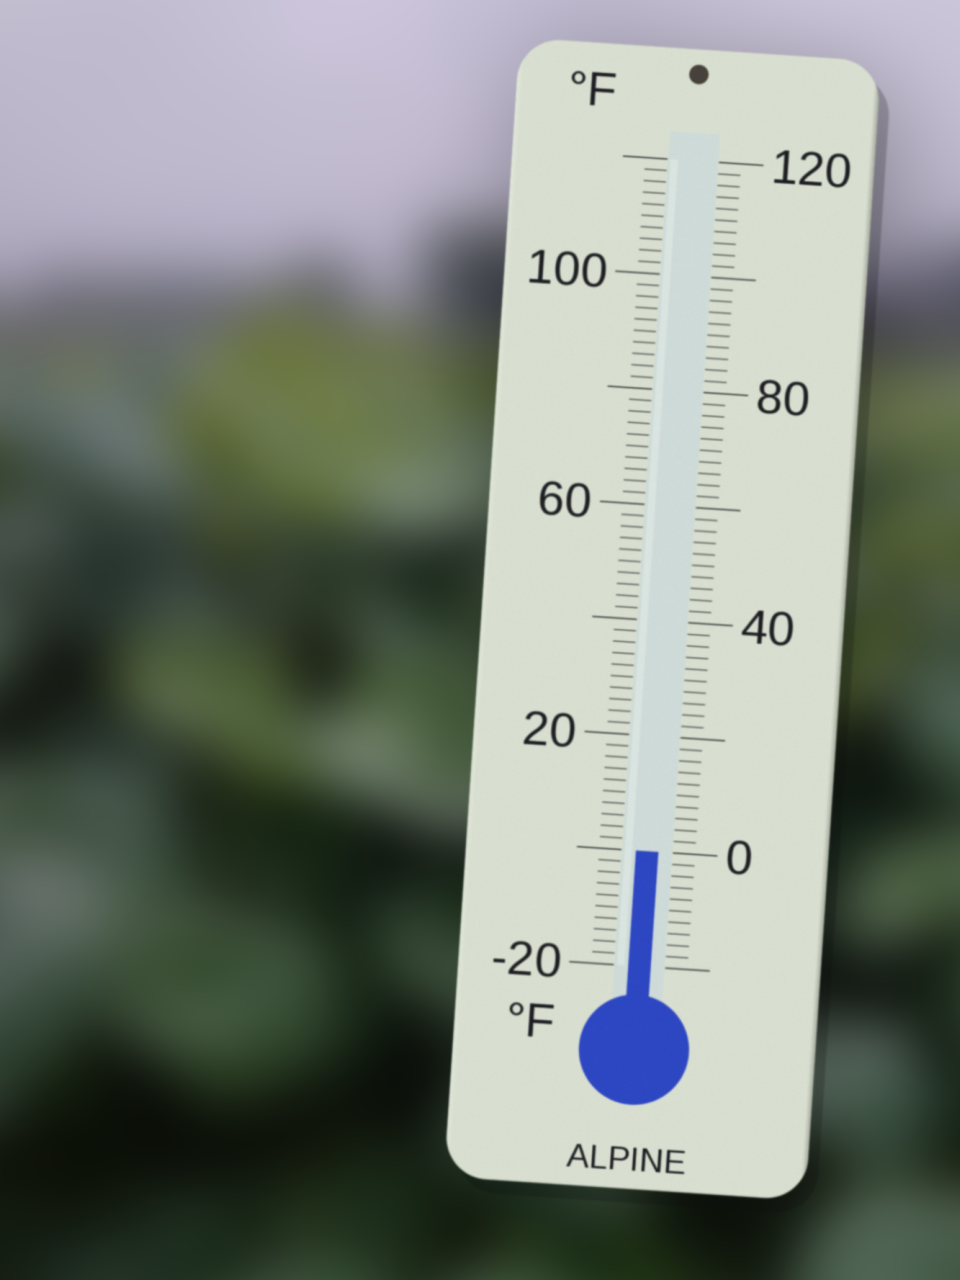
0 °F
